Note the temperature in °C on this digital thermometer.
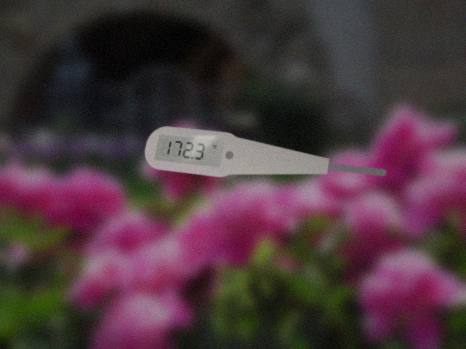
172.3 °C
